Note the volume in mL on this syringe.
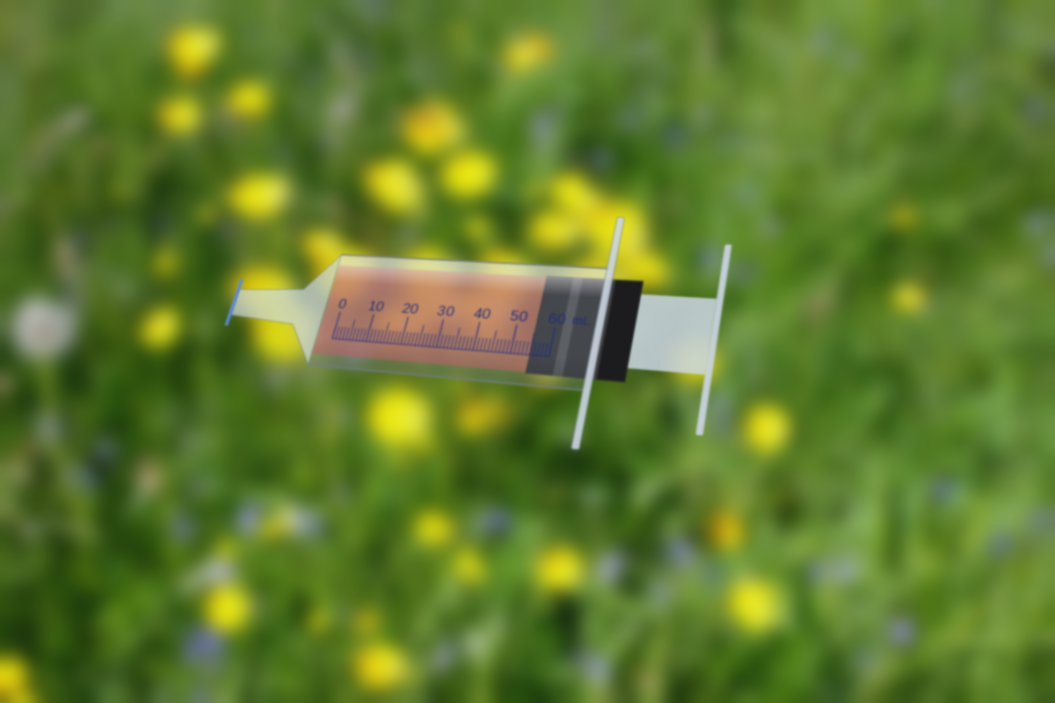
55 mL
